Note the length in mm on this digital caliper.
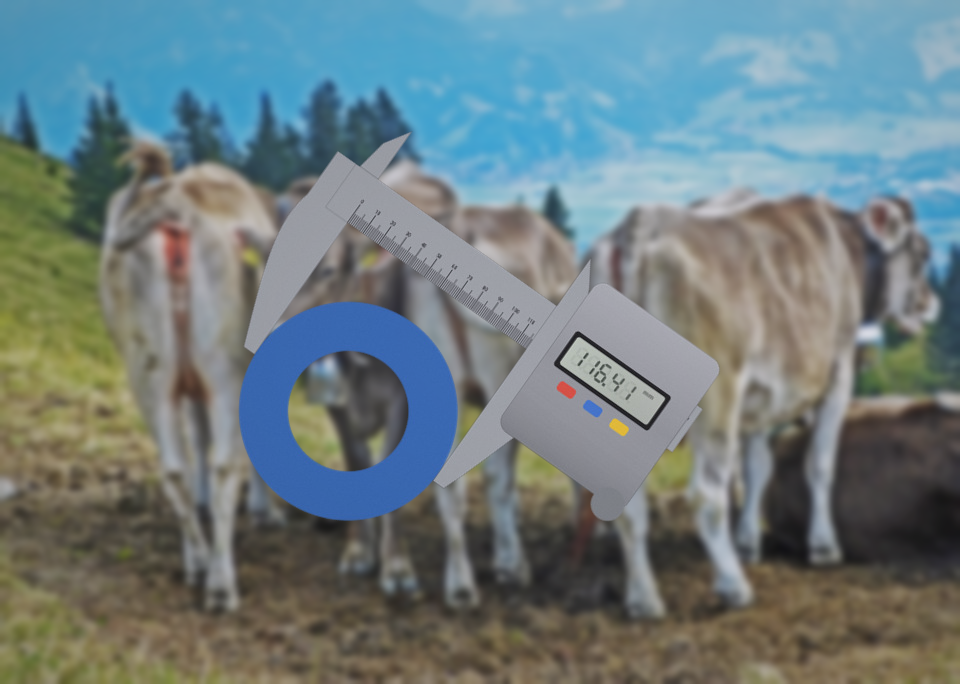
116.41 mm
